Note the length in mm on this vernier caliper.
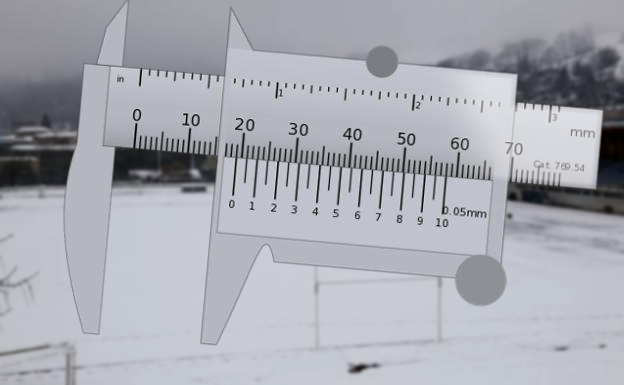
19.0 mm
